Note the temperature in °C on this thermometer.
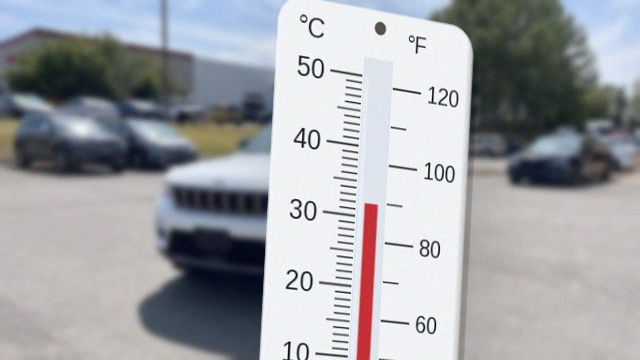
32 °C
